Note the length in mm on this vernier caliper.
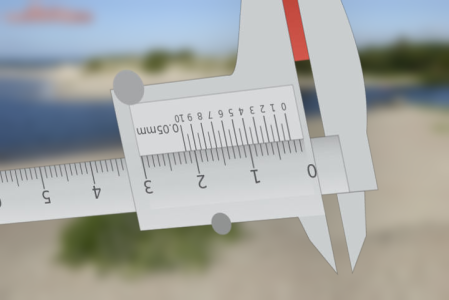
2.6 mm
